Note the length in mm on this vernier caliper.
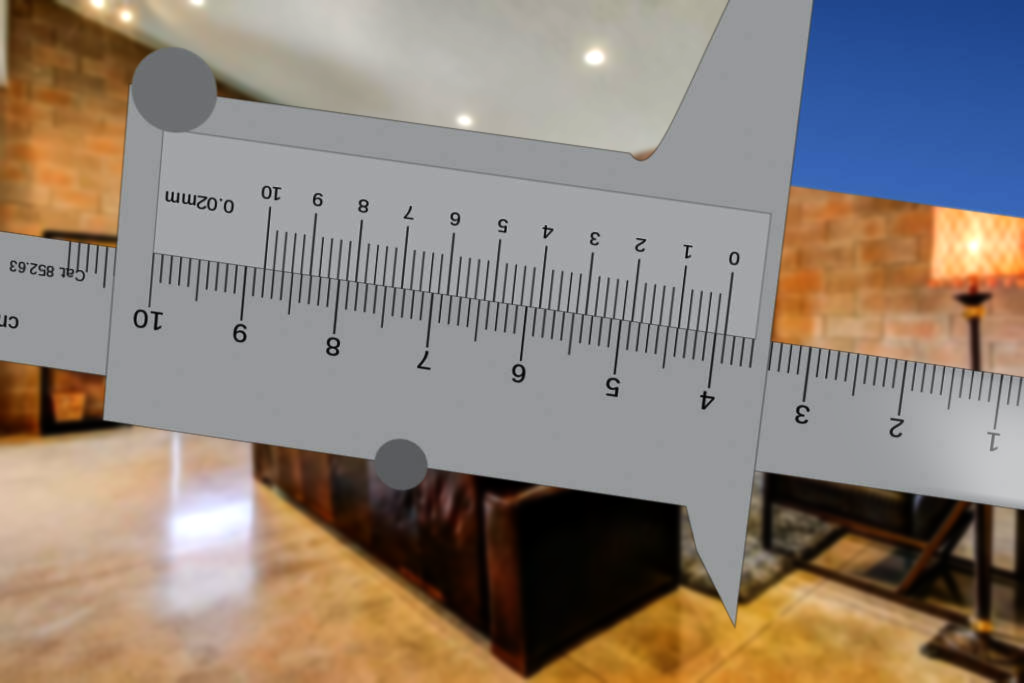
39.0 mm
